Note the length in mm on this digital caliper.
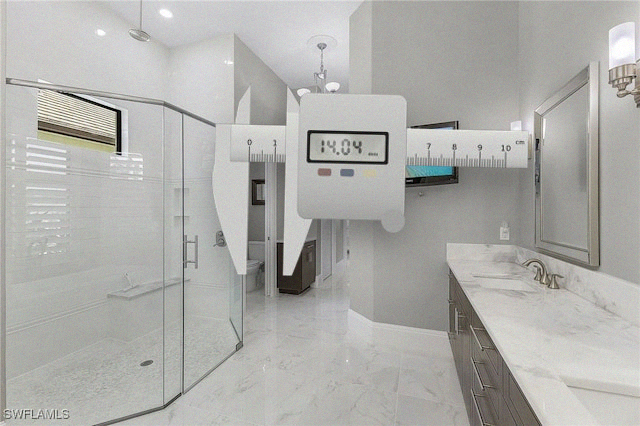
14.04 mm
